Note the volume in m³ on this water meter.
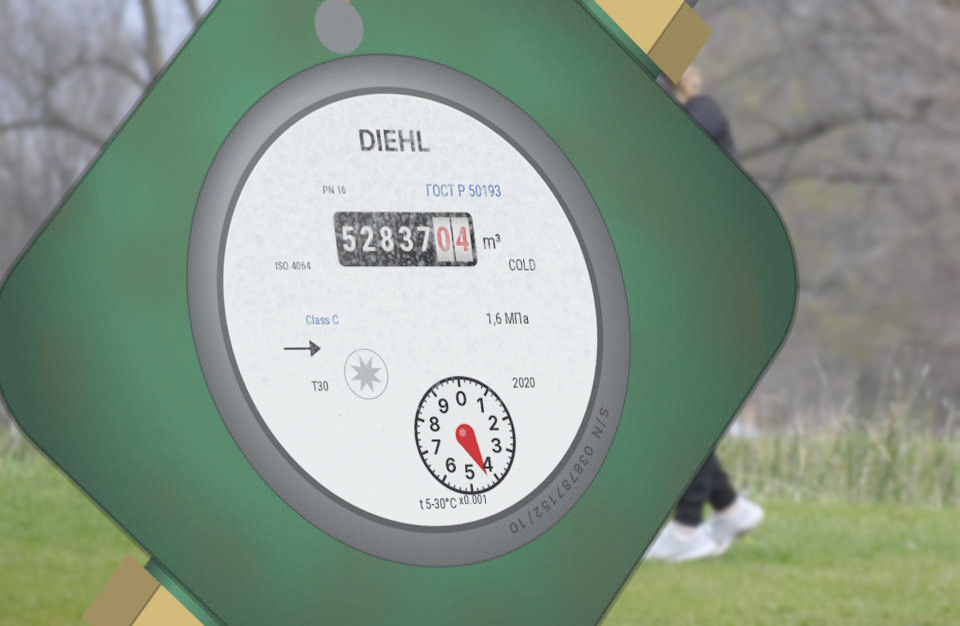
52837.044 m³
